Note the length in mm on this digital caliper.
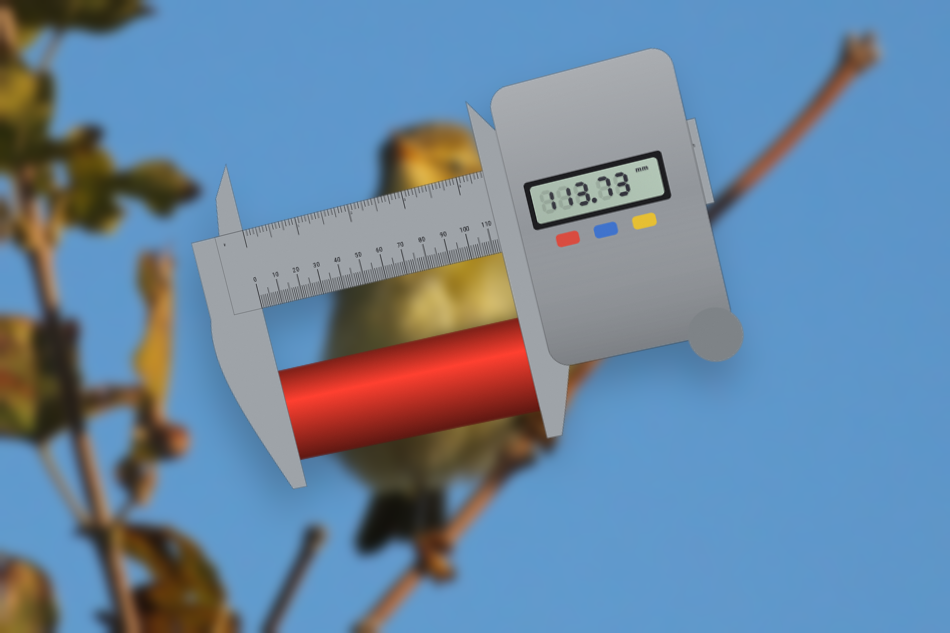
113.73 mm
